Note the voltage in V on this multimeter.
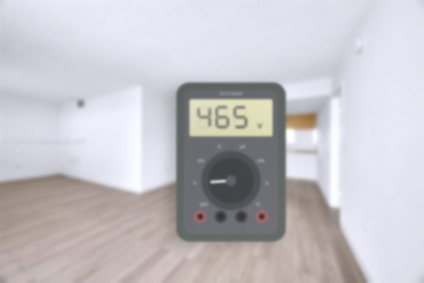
465 V
